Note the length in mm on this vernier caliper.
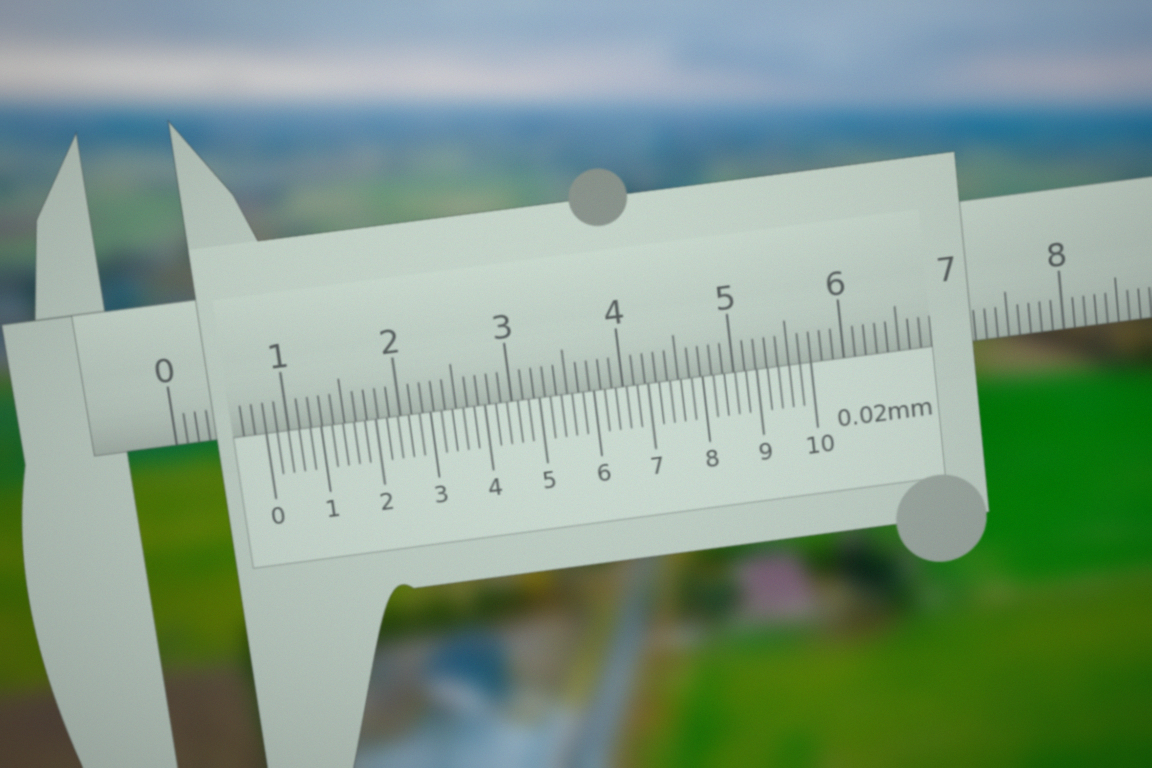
8.0 mm
